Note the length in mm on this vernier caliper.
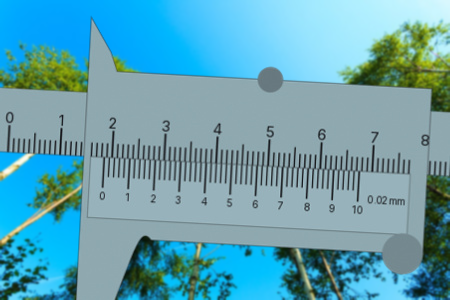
18.5 mm
